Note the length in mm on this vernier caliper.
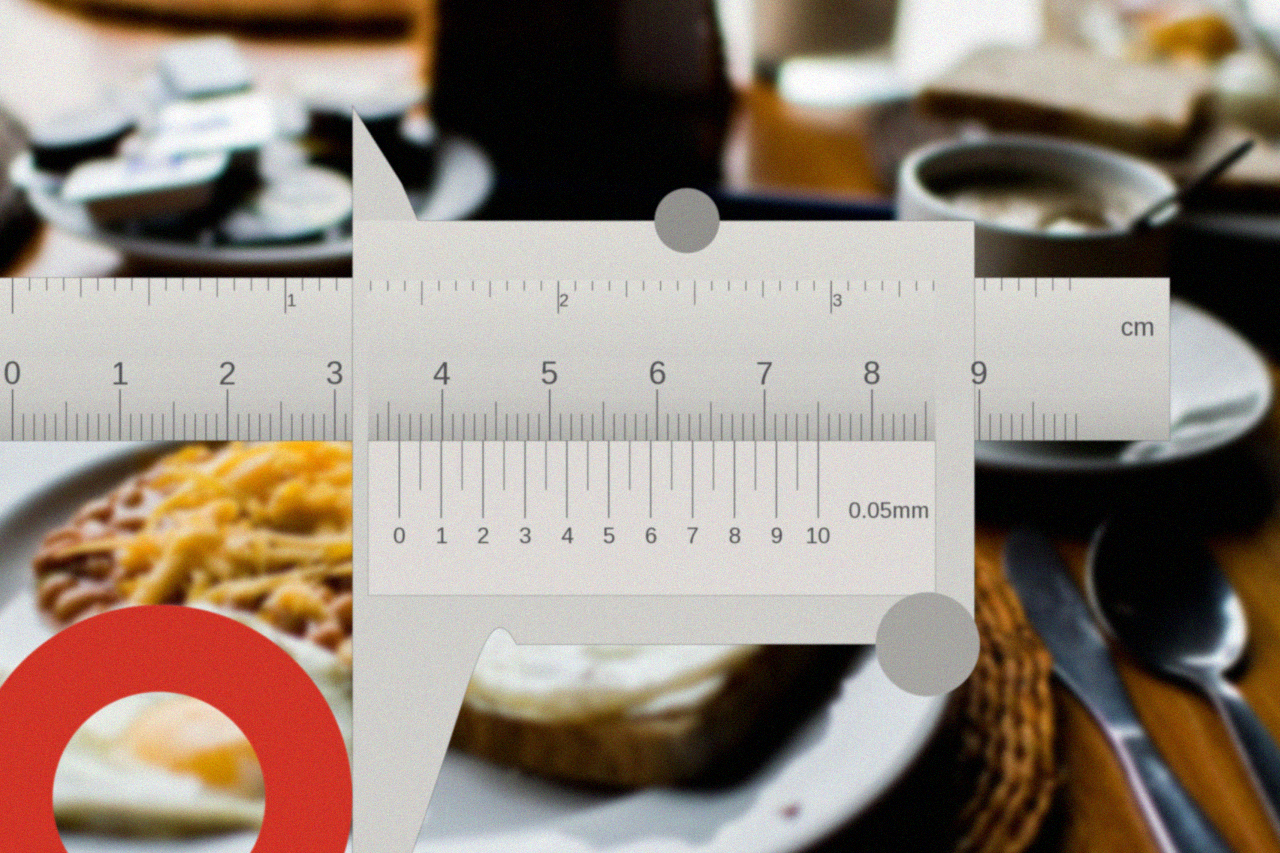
36.0 mm
